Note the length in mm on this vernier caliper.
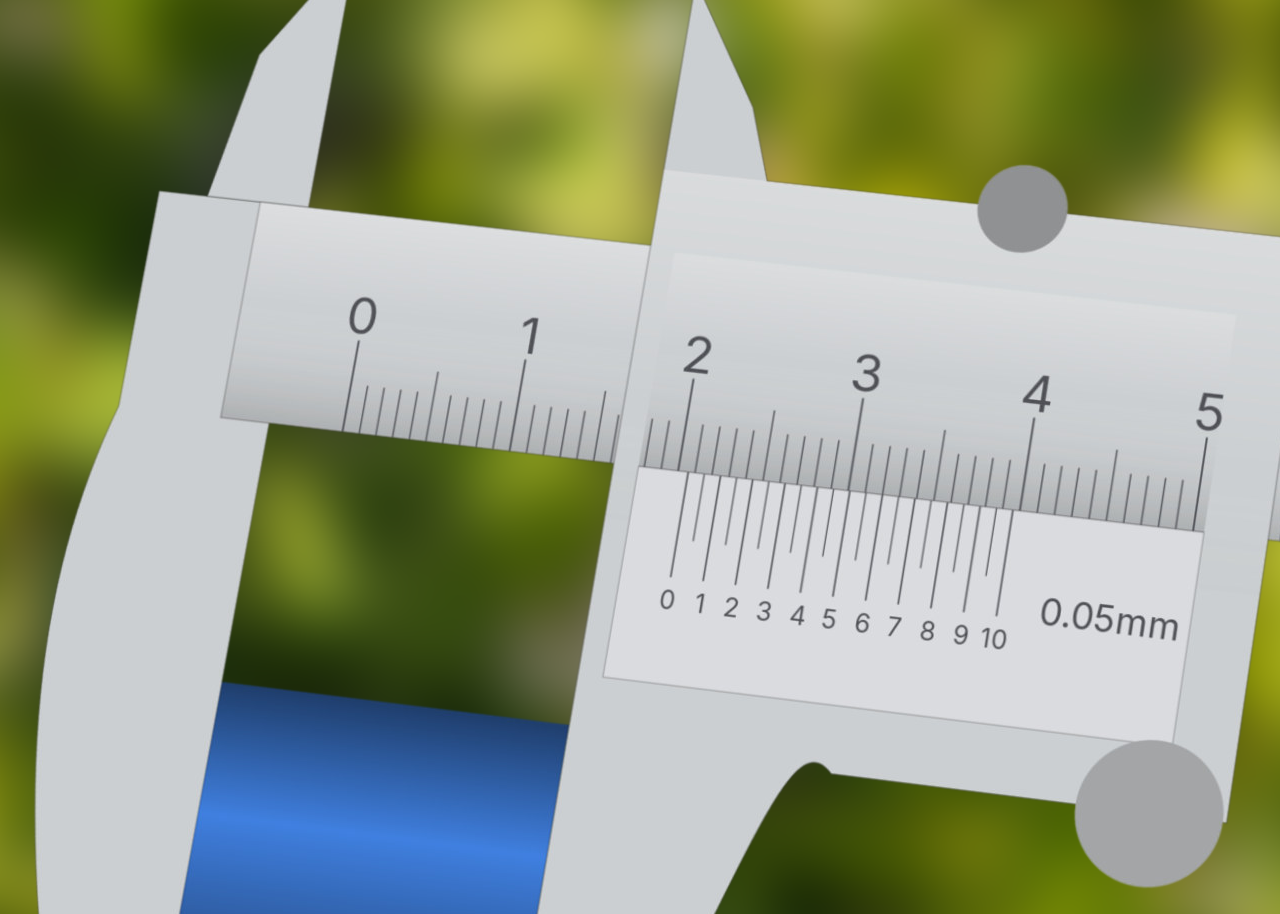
20.6 mm
